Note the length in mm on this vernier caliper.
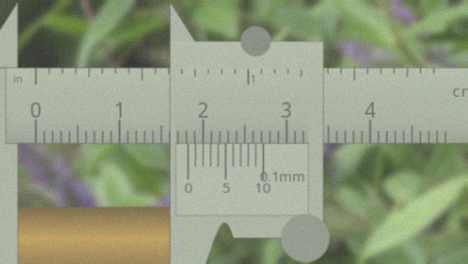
18.2 mm
